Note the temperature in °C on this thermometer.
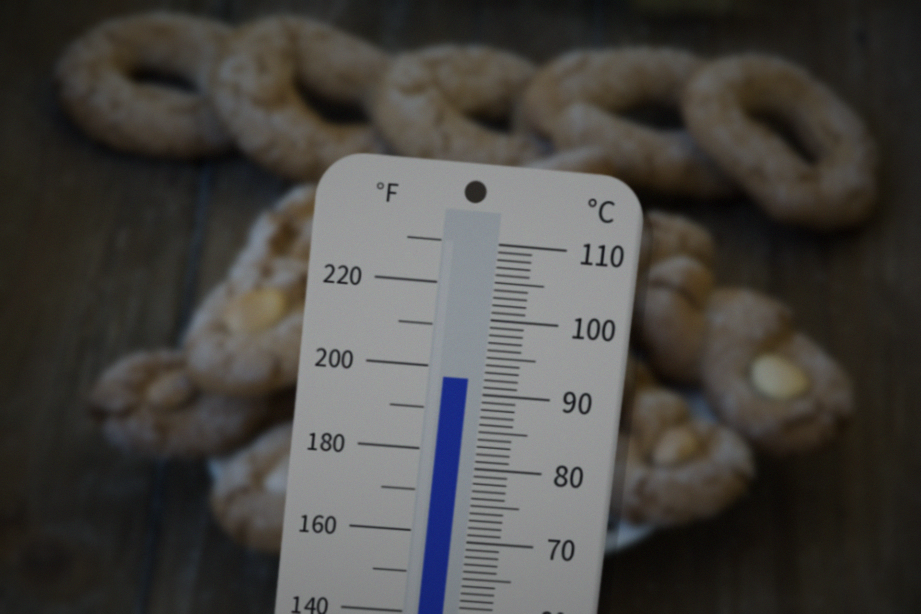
92 °C
